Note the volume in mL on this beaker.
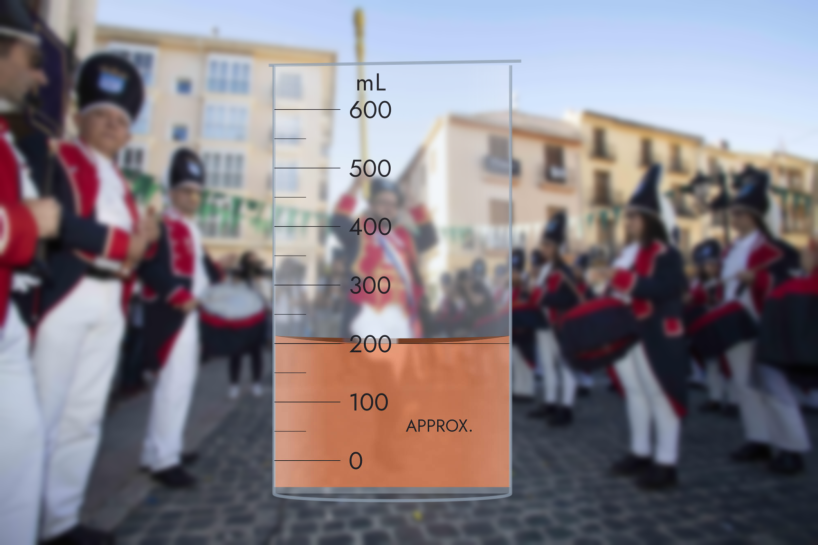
200 mL
